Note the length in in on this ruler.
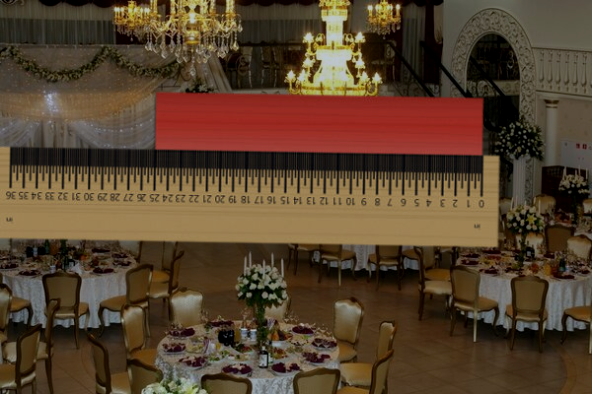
25 in
